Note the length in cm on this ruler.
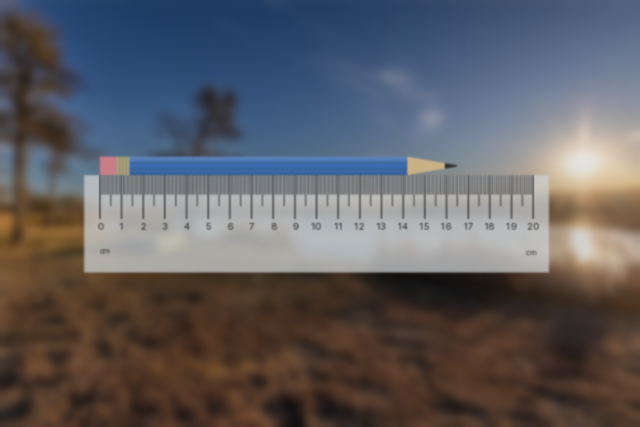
16.5 cm
